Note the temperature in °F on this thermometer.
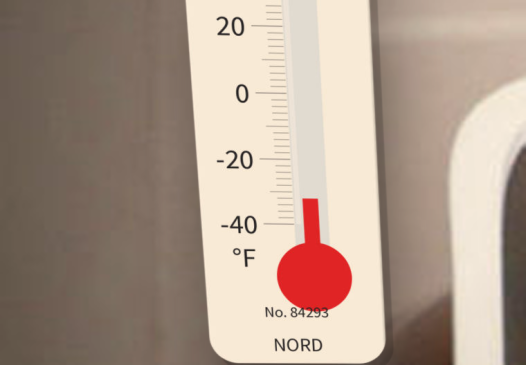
-32 °F
